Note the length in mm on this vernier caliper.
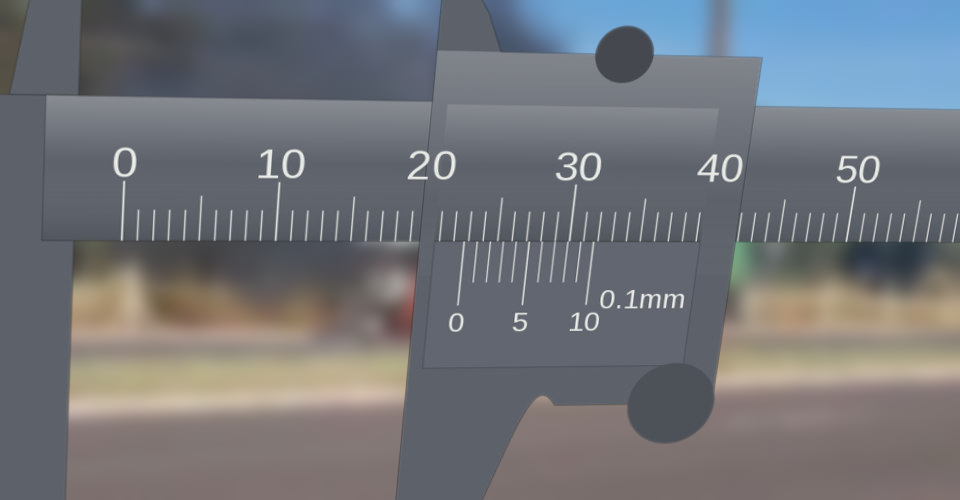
22.7 mm
